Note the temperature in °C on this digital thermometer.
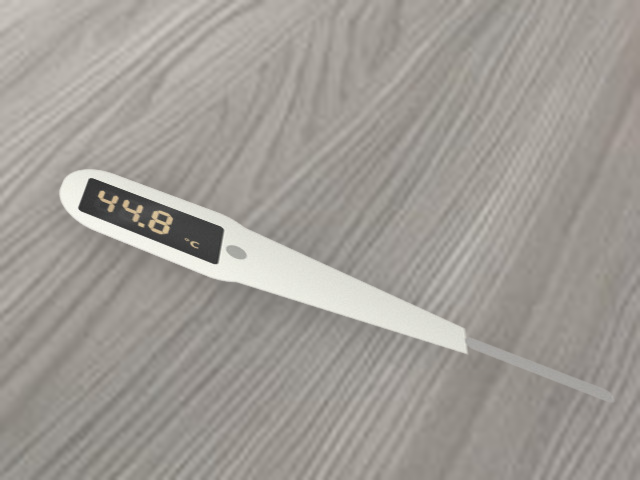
44.8 °C
